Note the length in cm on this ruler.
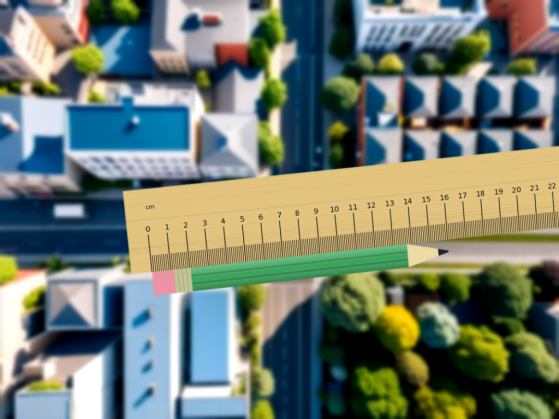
16 cm
